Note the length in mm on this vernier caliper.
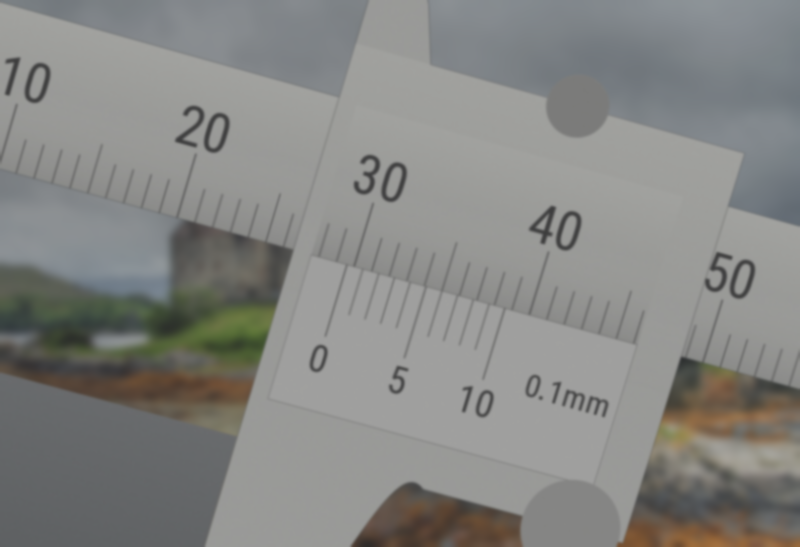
29.6 mm
